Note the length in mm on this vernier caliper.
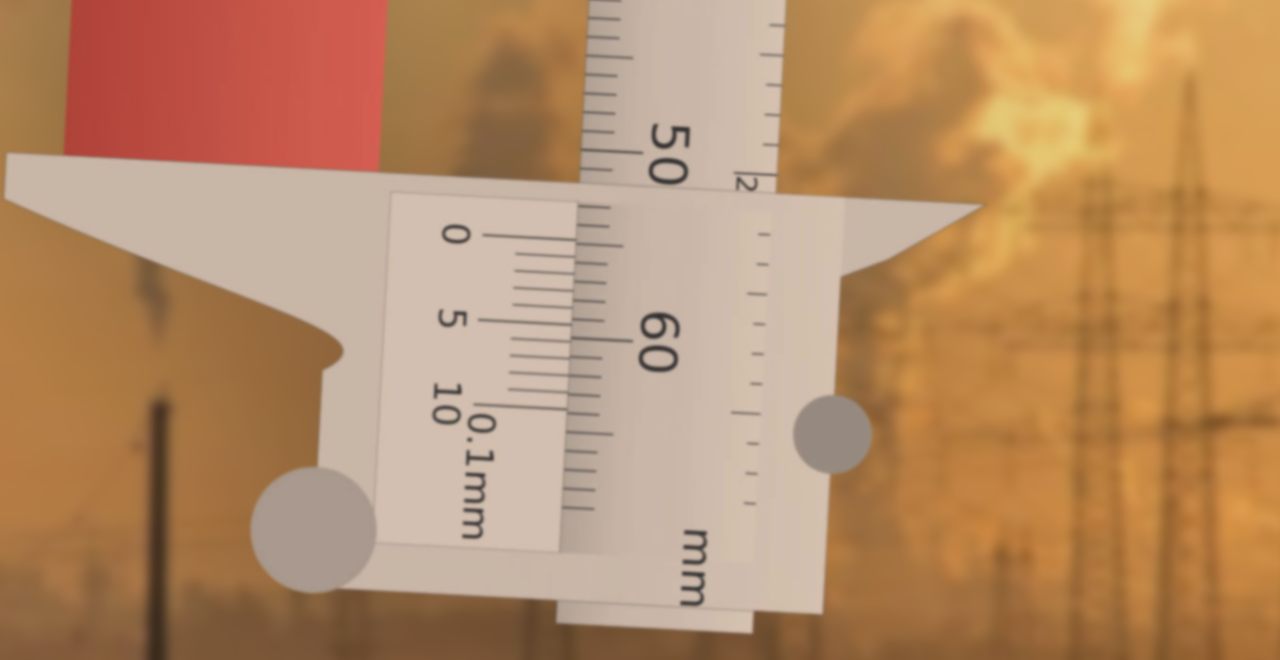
54.8 mm
